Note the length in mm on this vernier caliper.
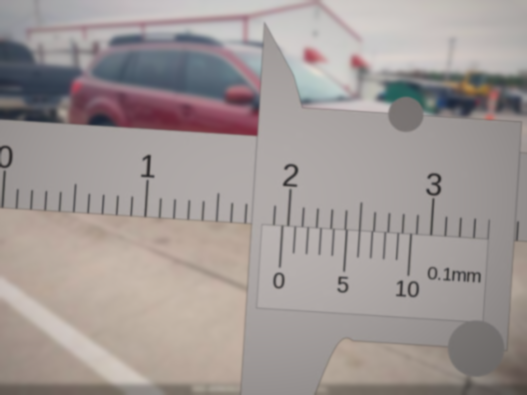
19.6 mm
